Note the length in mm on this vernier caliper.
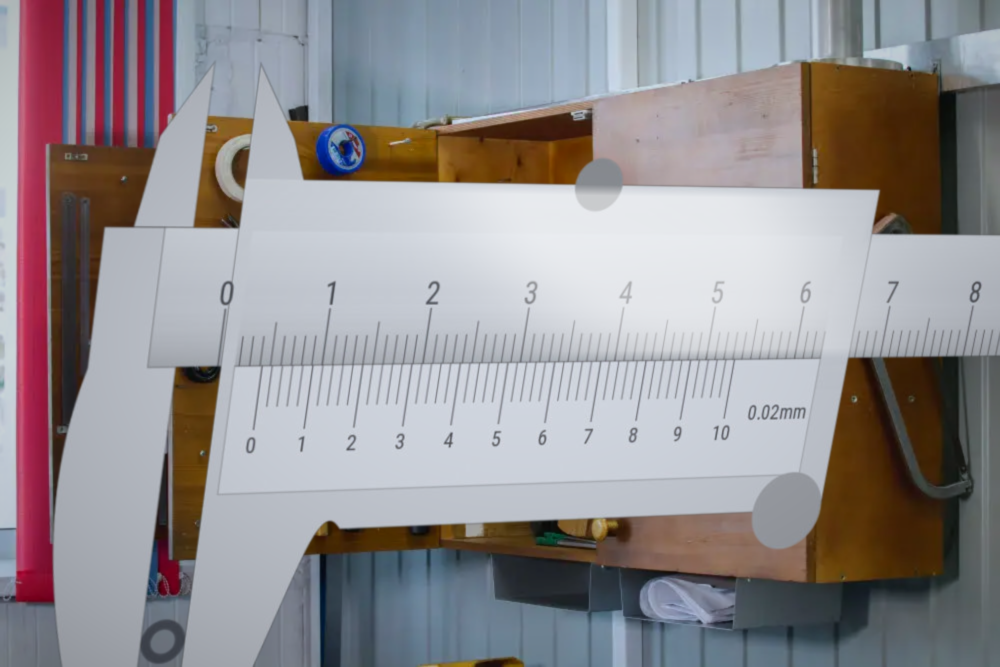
4.2 mm
